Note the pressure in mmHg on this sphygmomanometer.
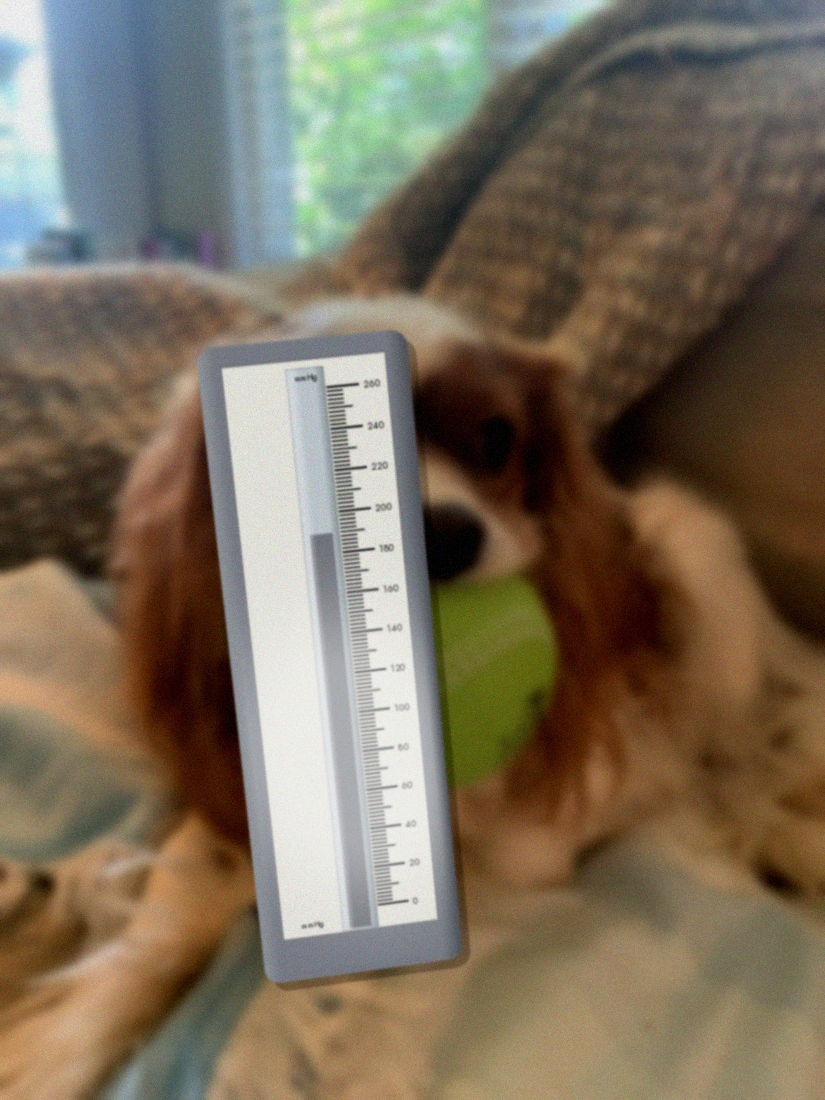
190 mmHg
